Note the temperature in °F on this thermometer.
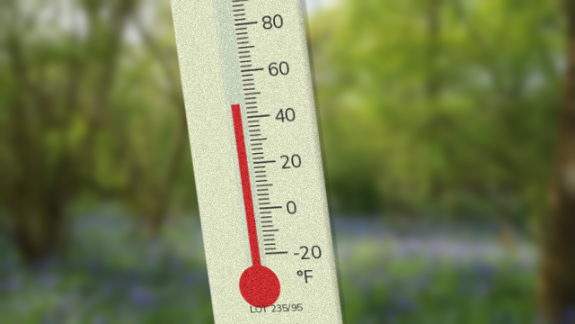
46 °F
